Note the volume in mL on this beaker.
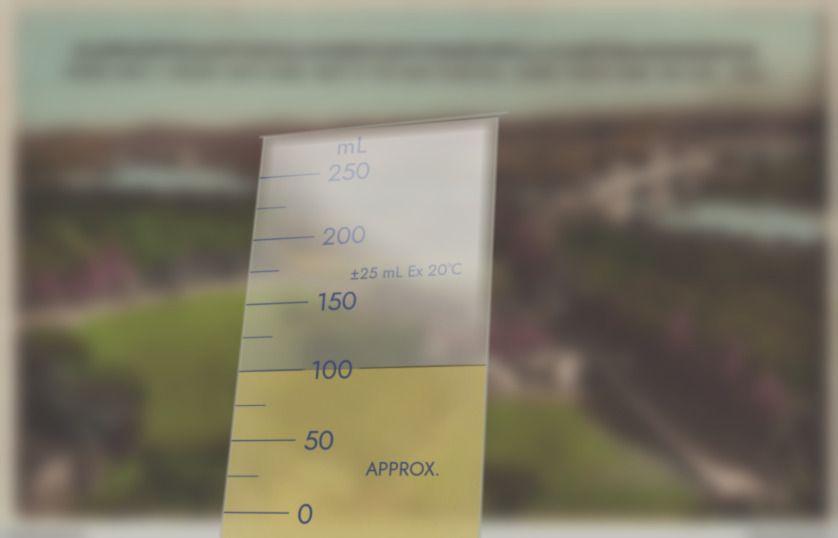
100 mL
